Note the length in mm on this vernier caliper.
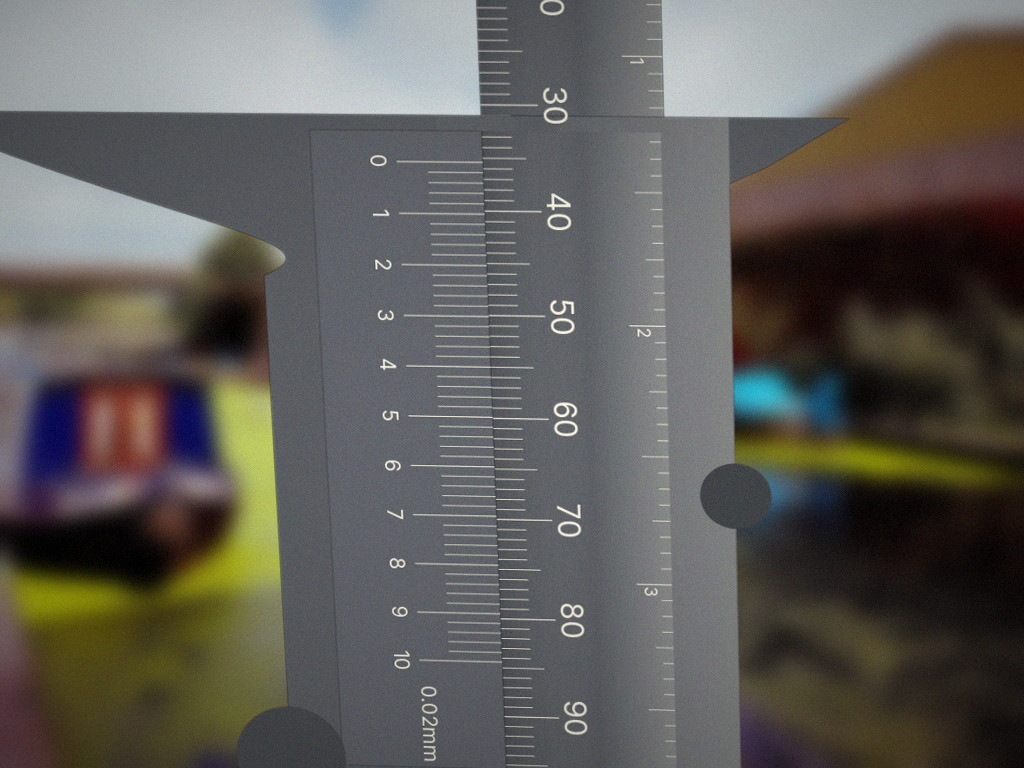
35.4 mm
